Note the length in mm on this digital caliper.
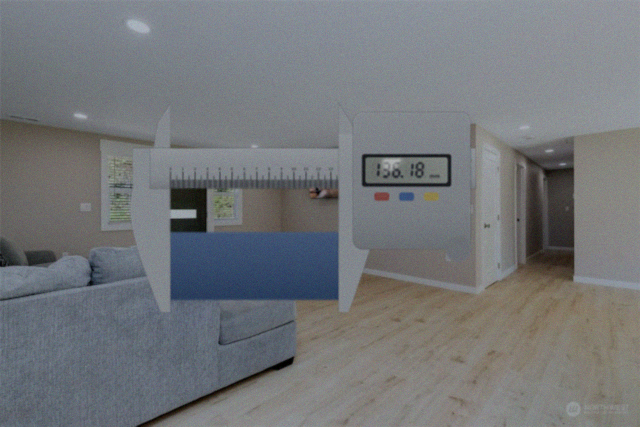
136.18 mm
